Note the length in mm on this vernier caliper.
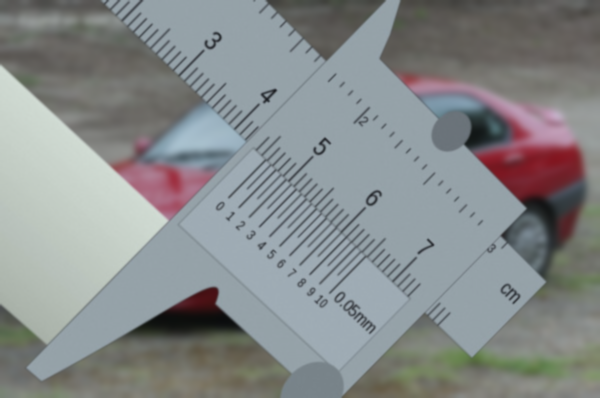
45.8 mm
